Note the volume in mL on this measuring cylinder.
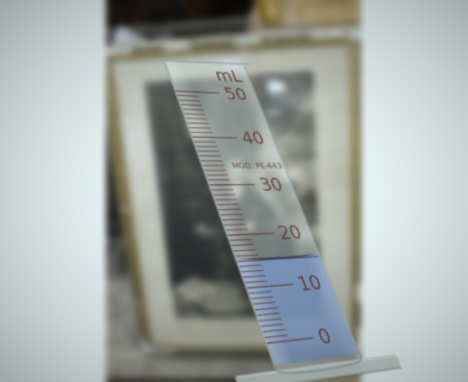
15 mL
